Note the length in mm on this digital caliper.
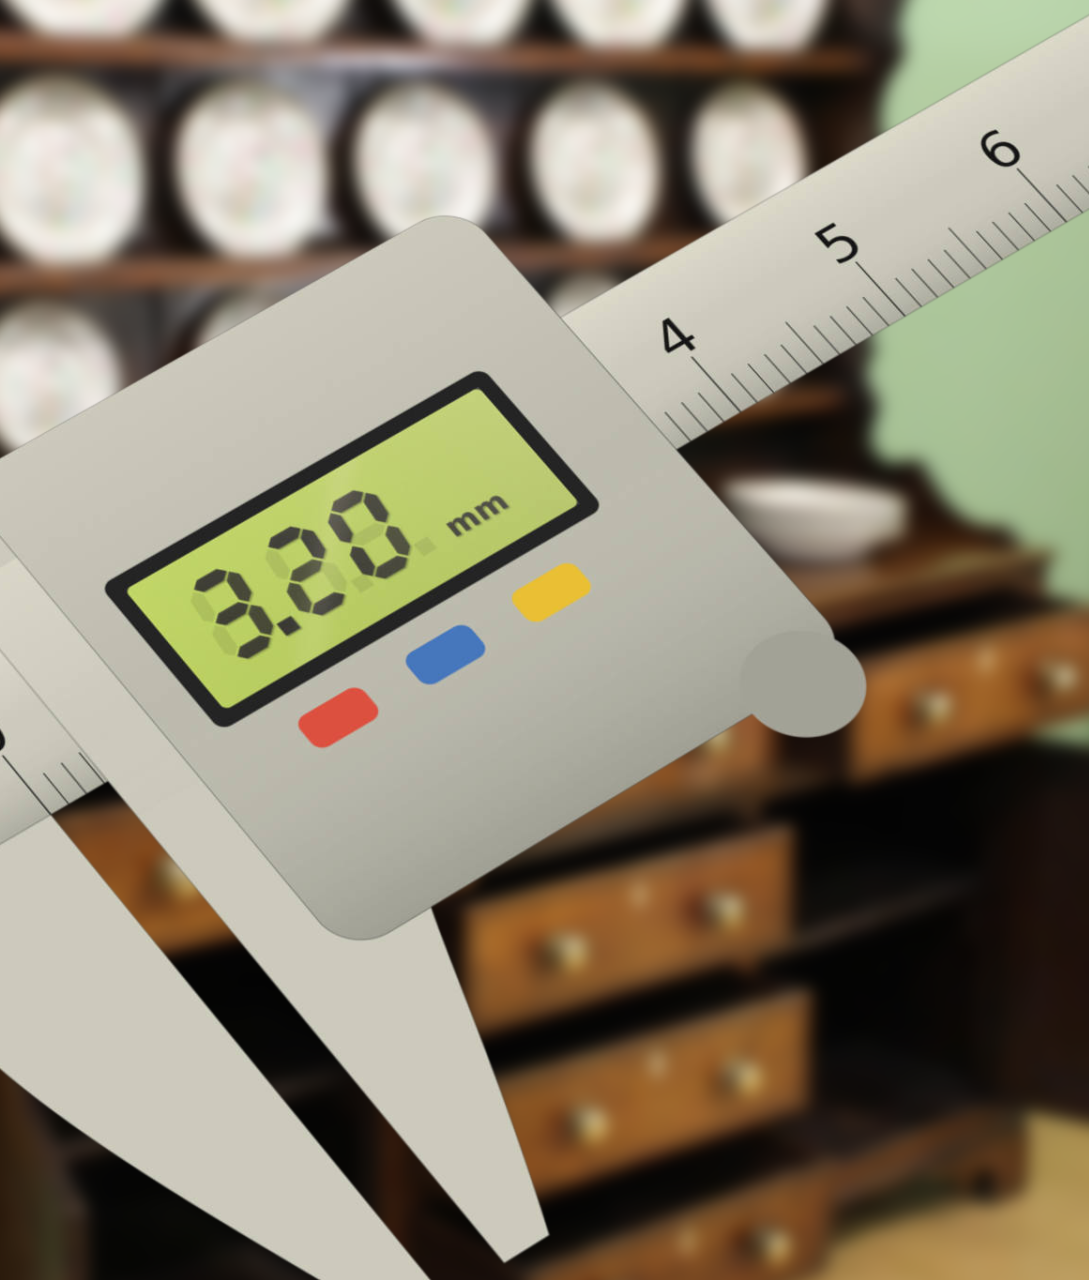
3.20 mm
